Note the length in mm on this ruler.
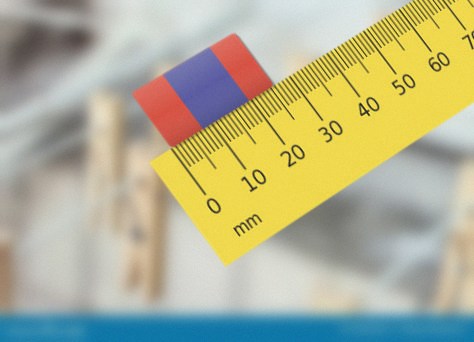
26 mm
